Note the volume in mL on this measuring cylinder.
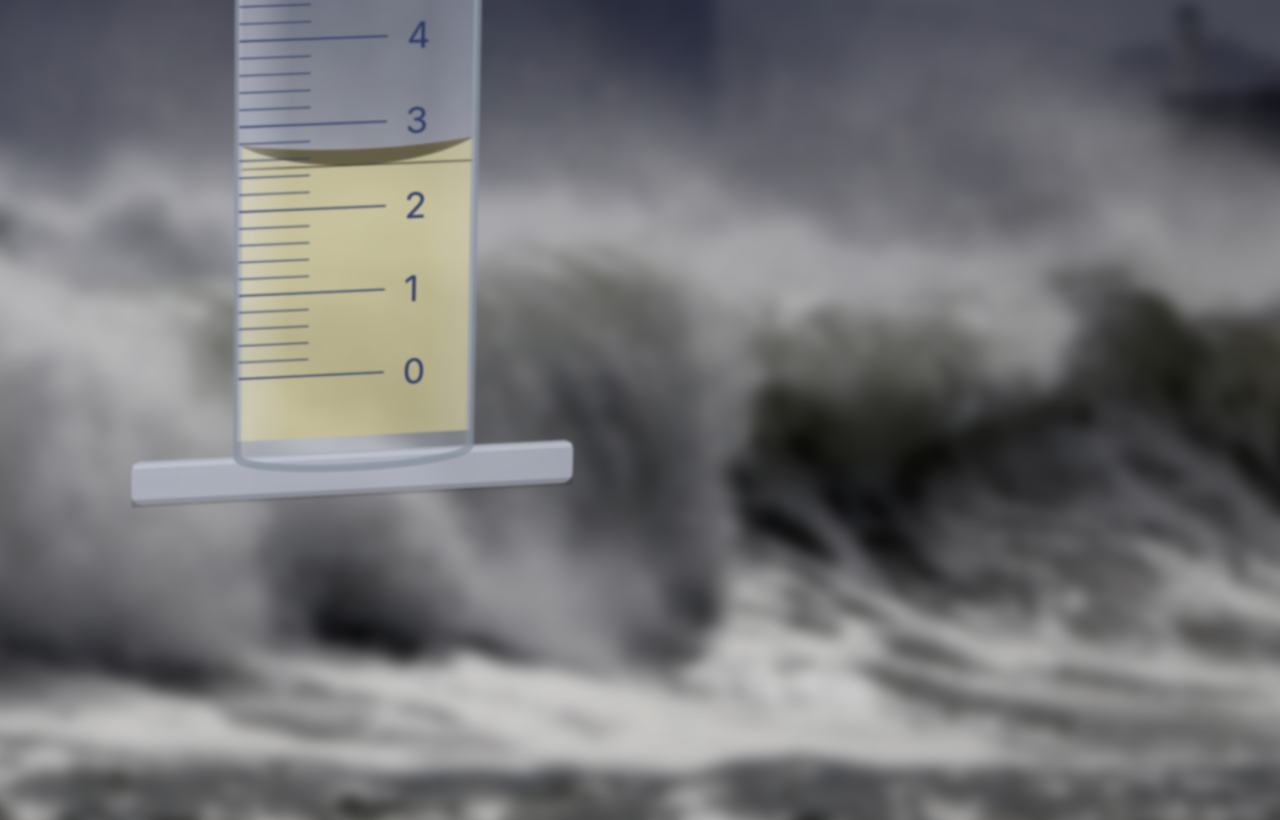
2.5 mL
